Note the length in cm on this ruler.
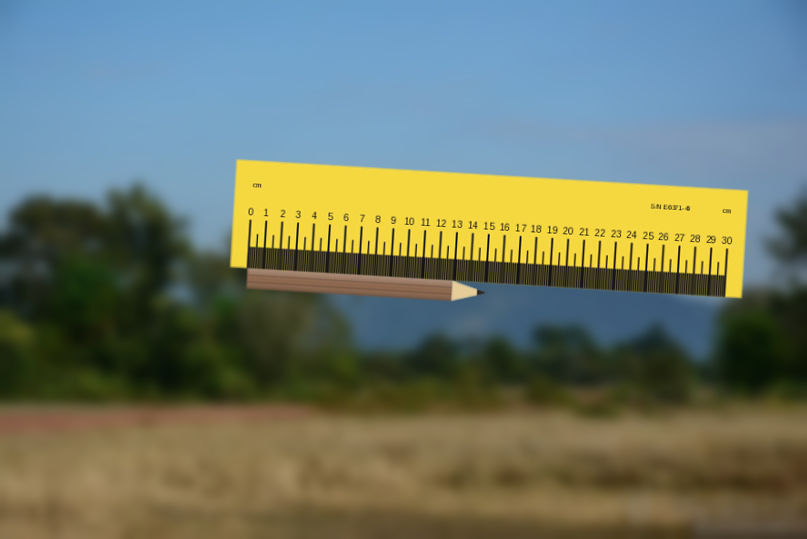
15 cm
